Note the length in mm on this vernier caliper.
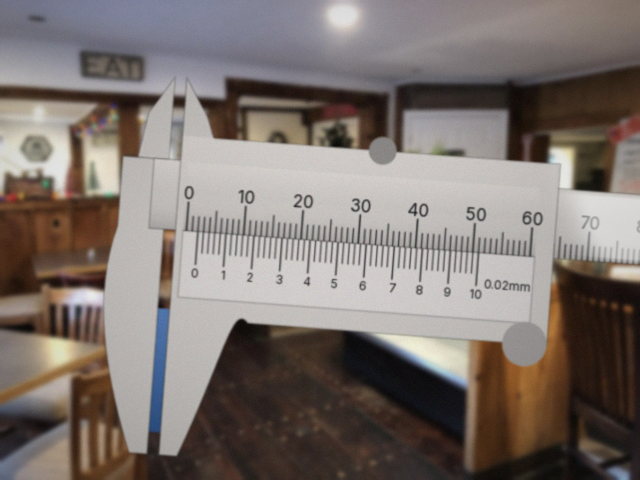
2.0 mm
